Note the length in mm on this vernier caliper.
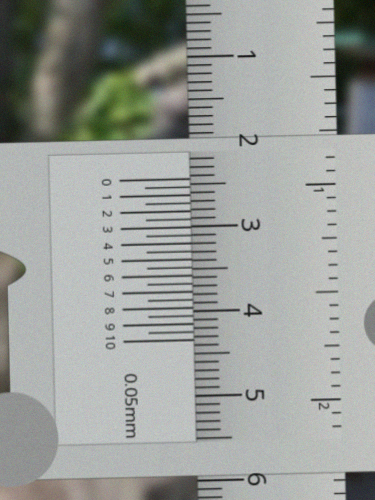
24.4 mm
